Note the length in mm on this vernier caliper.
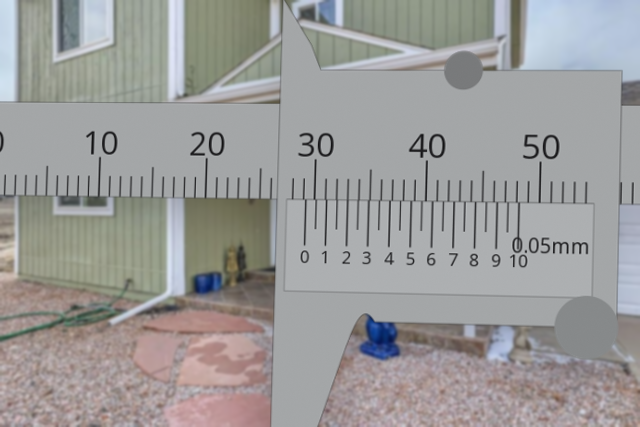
29.2 mm
